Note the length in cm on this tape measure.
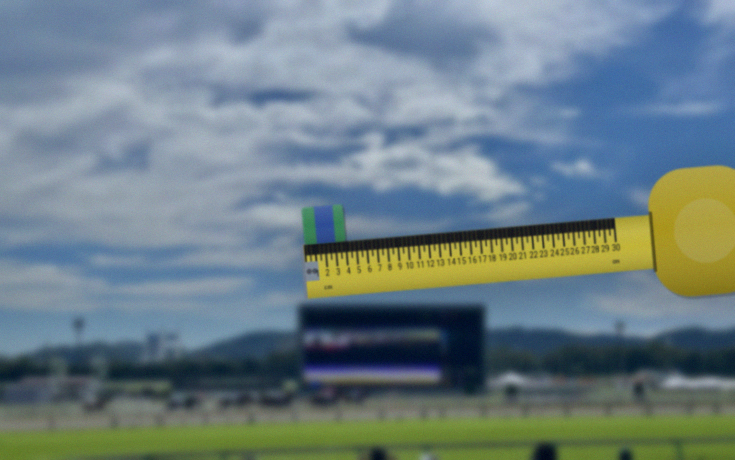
4 cm
